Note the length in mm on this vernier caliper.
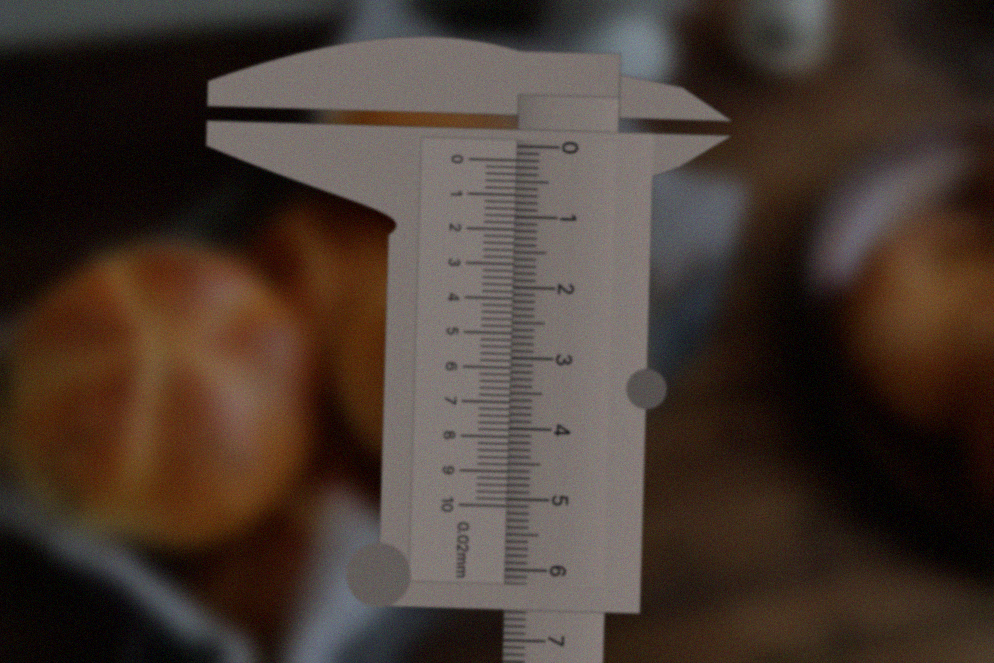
2.0 mm
